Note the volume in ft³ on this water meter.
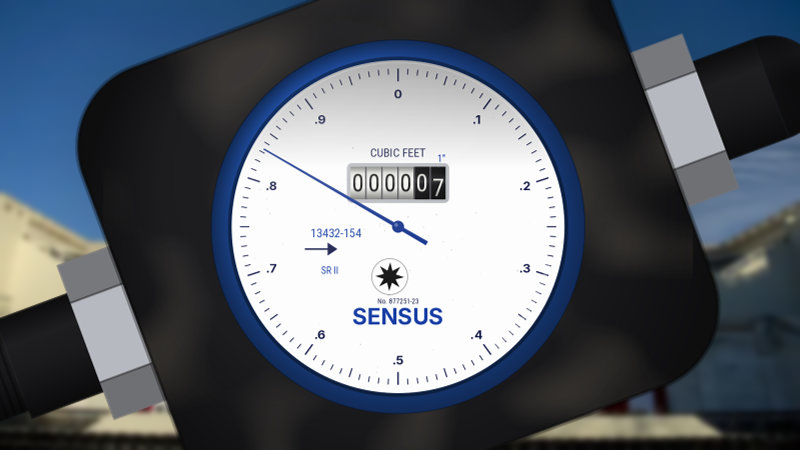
6.83 ft³
